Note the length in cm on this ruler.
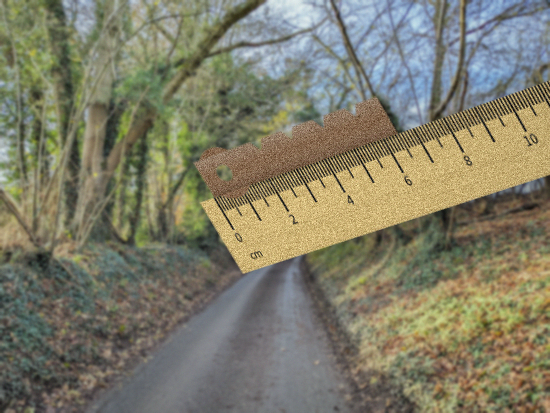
6.5 cm
